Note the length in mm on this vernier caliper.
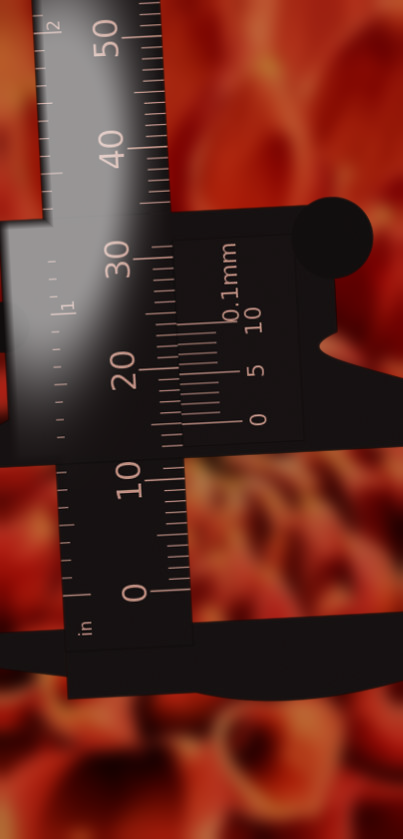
14.9 mm
